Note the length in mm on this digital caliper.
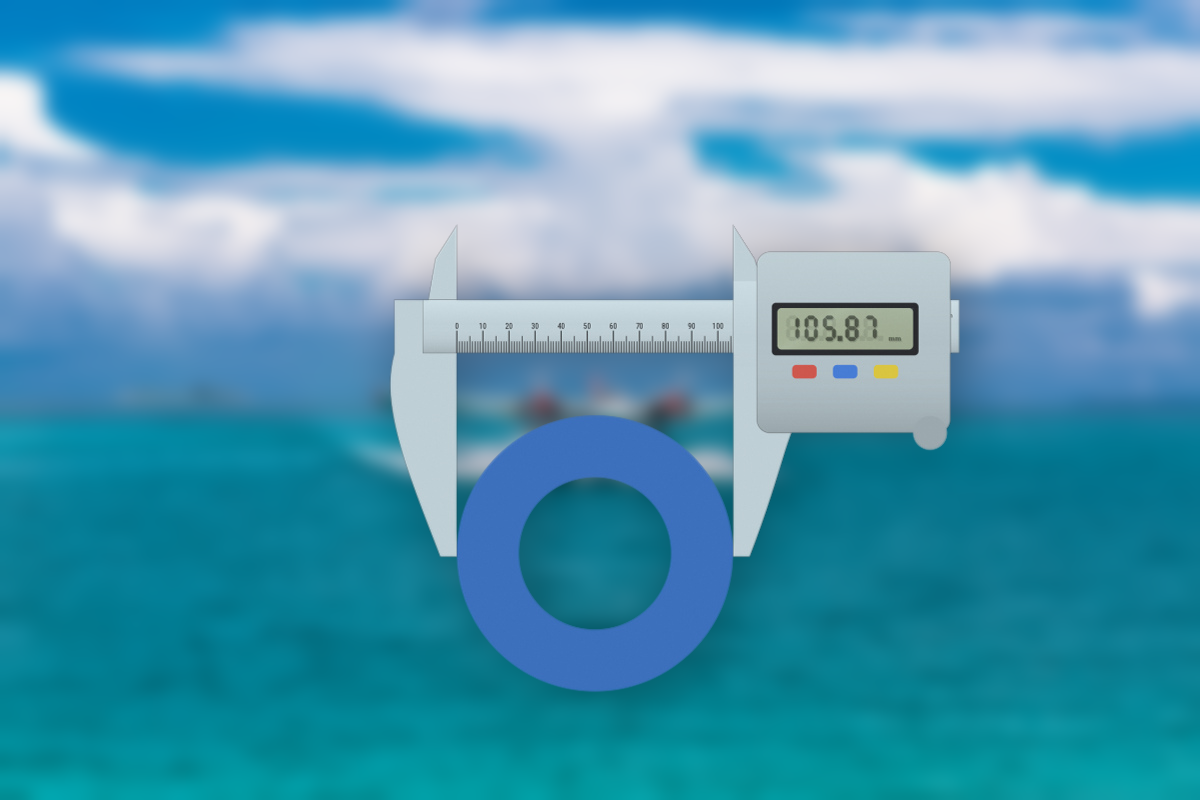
105.87 mm
